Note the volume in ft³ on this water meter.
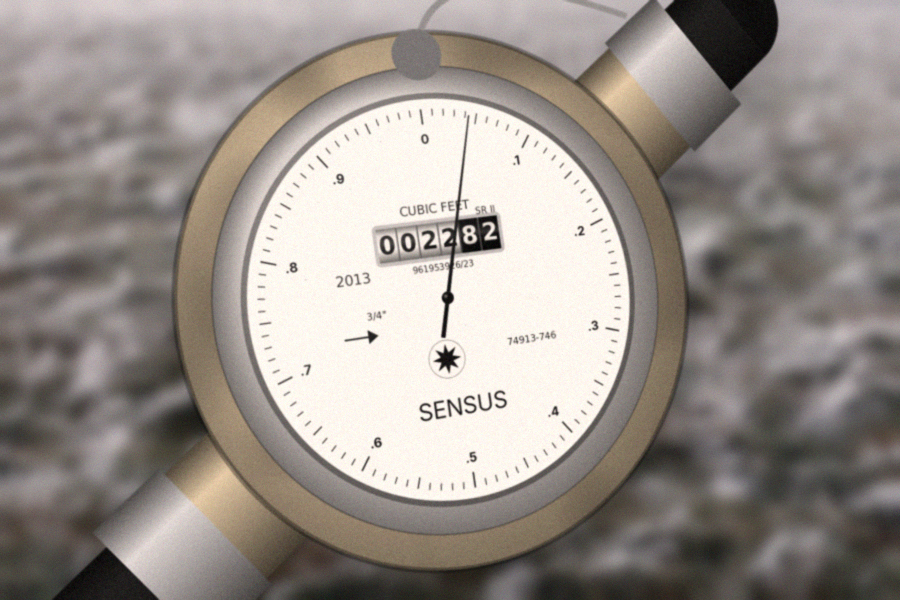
2282.04 ft³
